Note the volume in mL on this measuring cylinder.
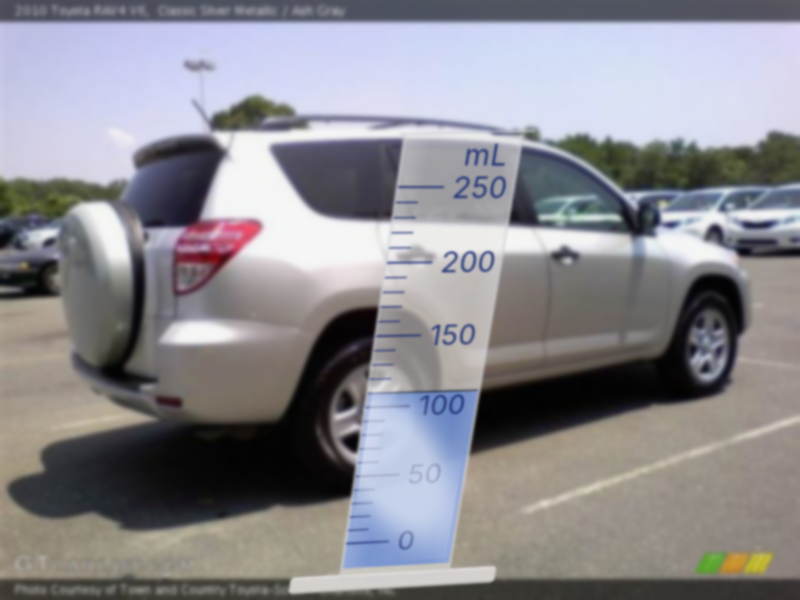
110 mL
